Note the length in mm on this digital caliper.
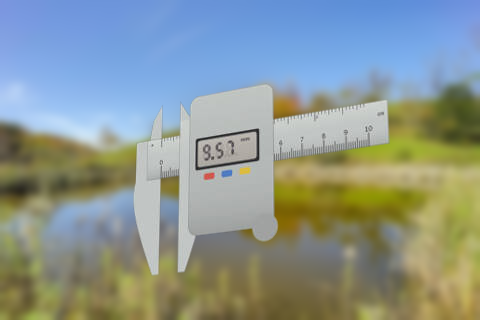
9.57 mm
